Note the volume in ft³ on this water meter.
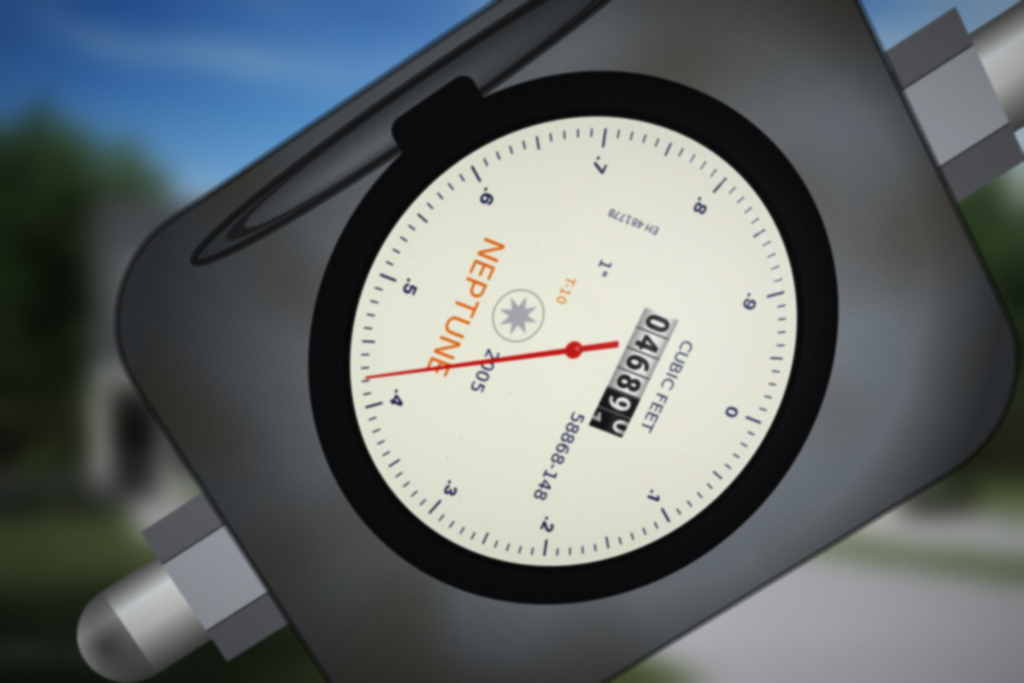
46890.42 ft³
